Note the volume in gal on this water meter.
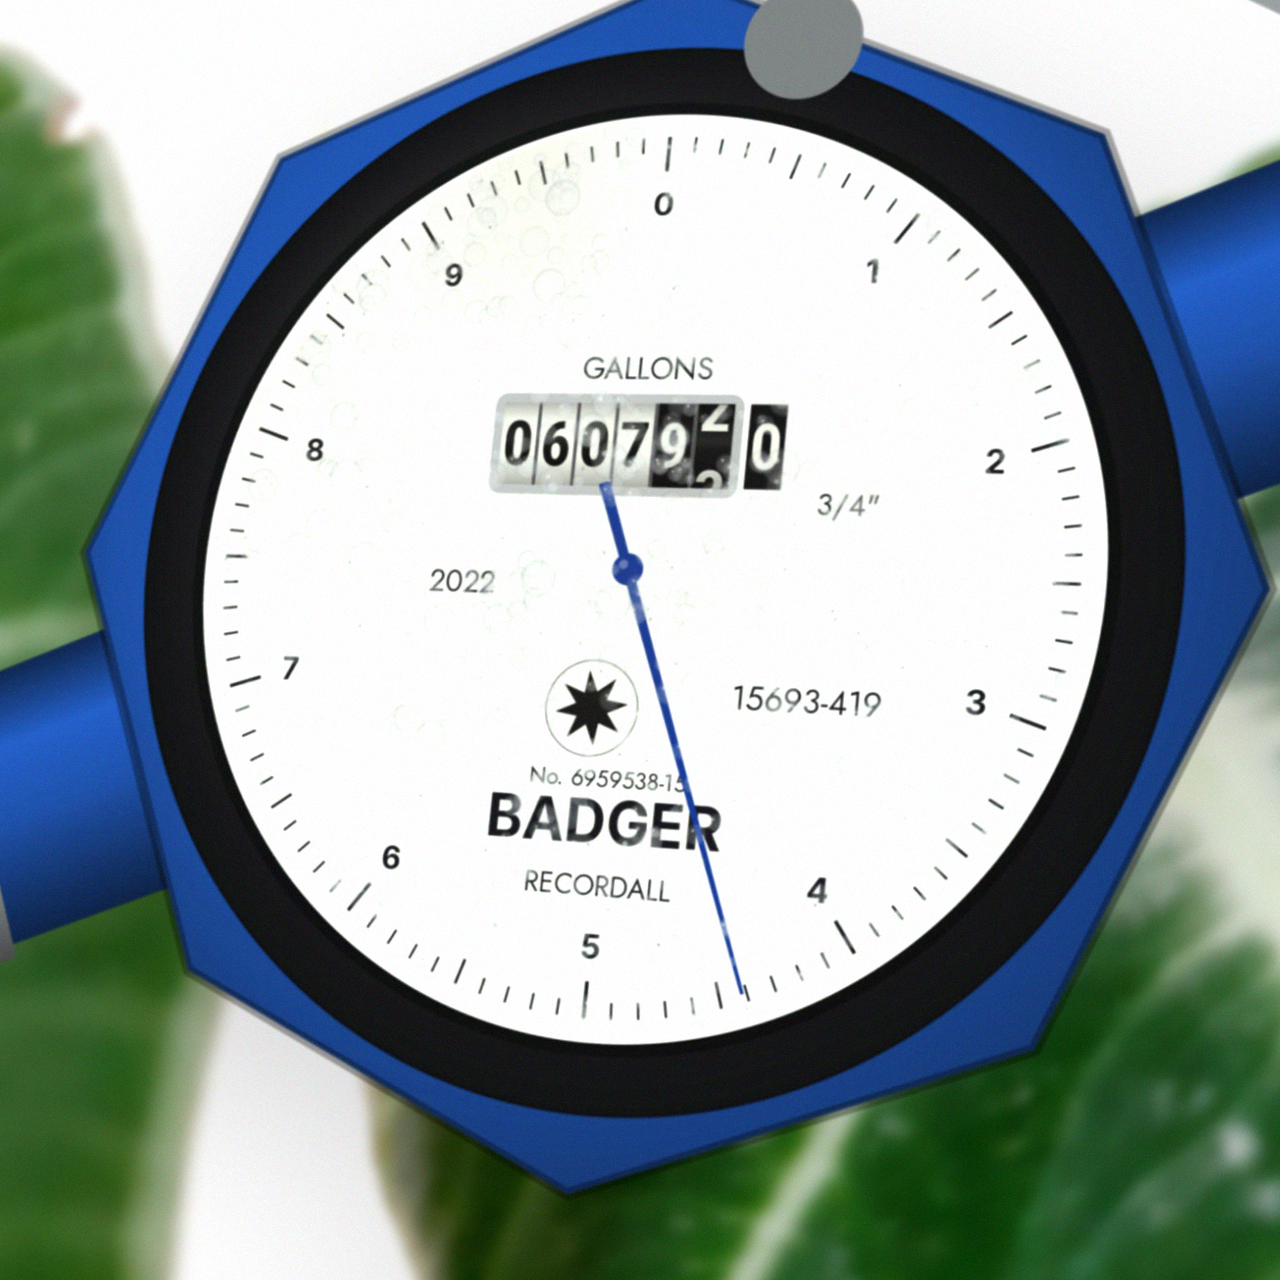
607924.4 gal
